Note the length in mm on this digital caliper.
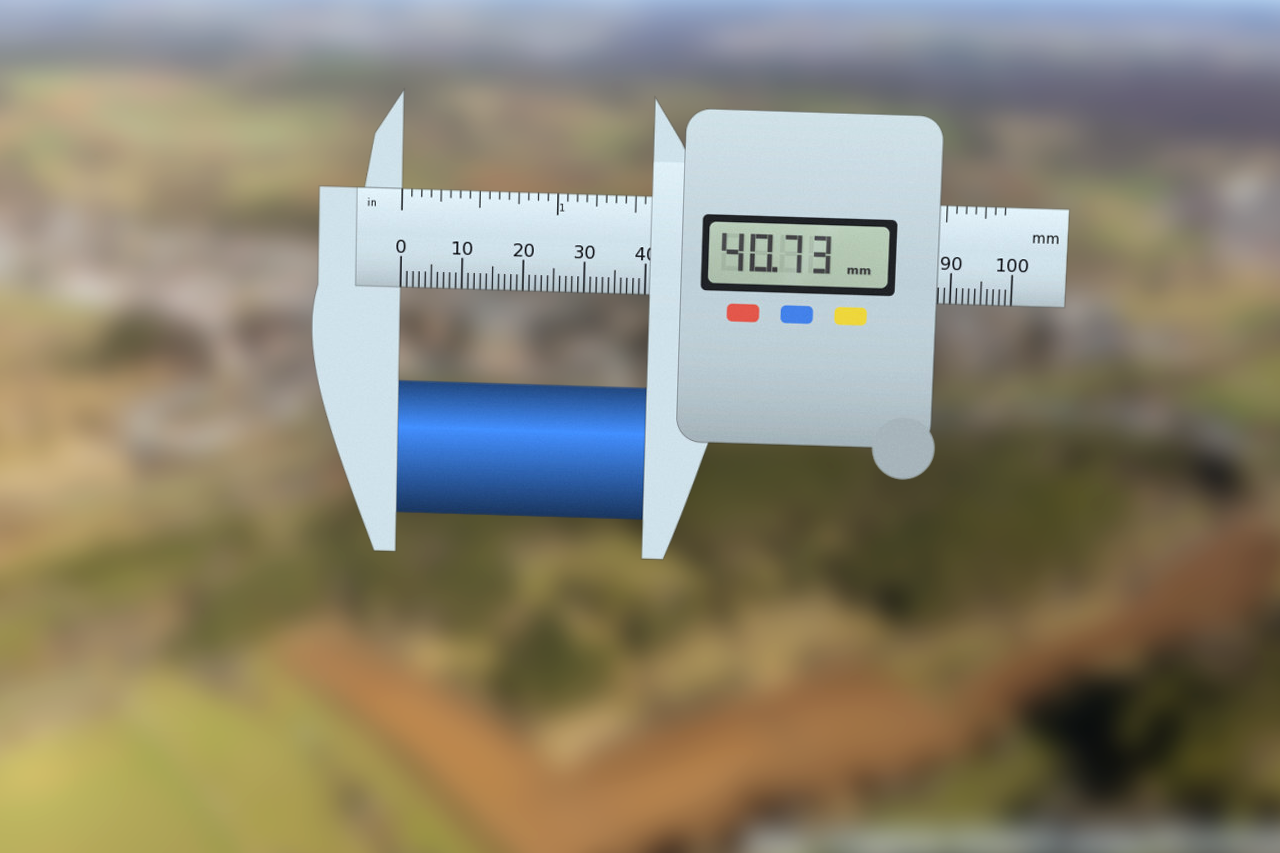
40.73 mm
